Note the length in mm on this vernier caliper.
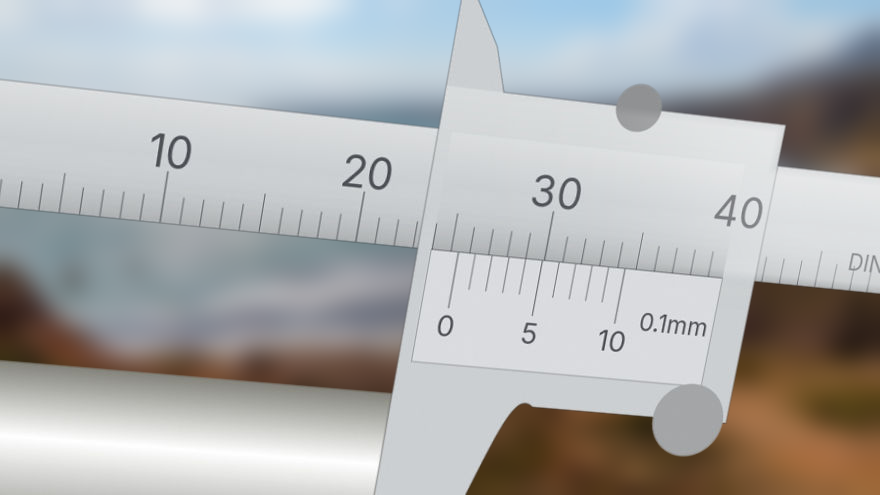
25.4 mm
